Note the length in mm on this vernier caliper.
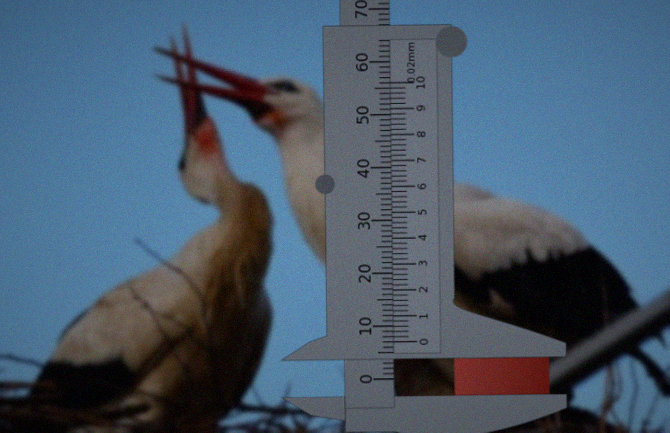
7.0 mm
